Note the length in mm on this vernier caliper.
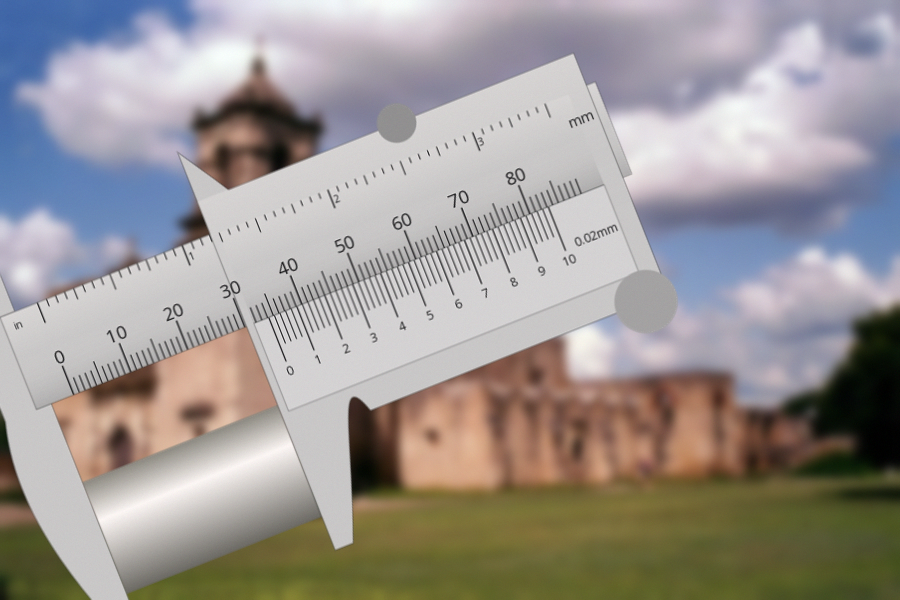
34.2 mm
